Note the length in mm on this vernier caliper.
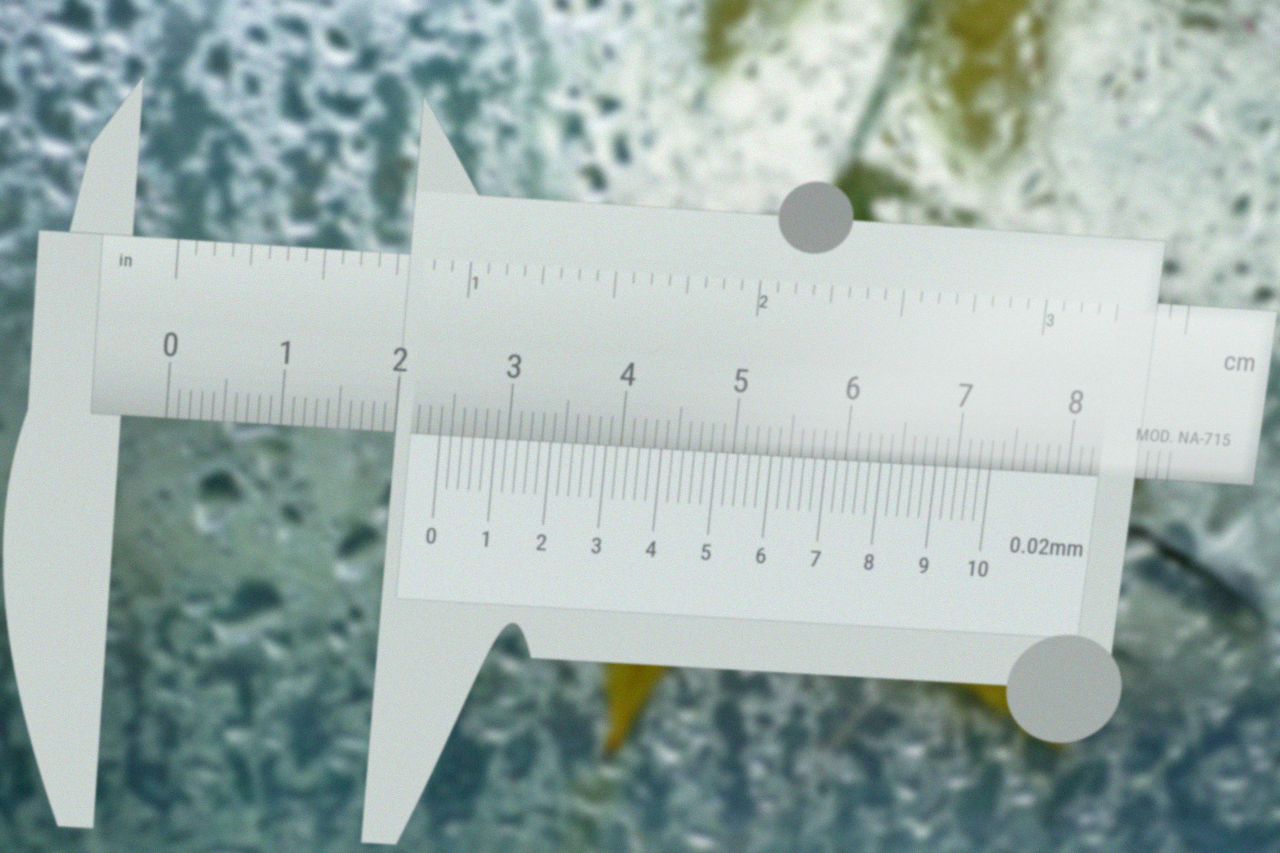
24.0 mm
